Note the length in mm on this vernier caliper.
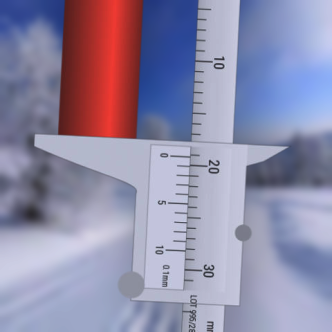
19.2 mm
